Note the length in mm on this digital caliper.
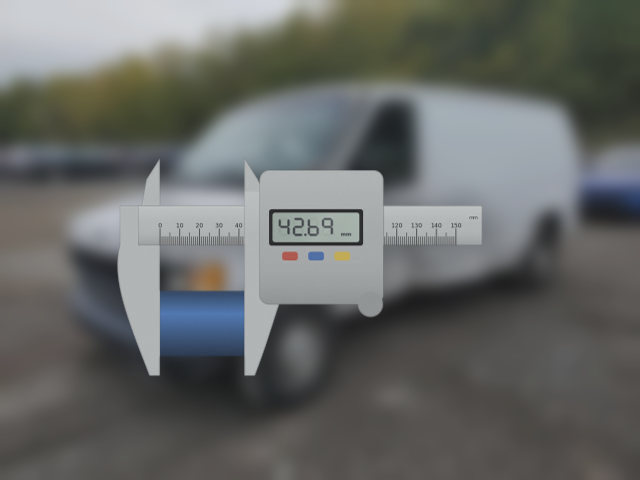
42.69 mm
